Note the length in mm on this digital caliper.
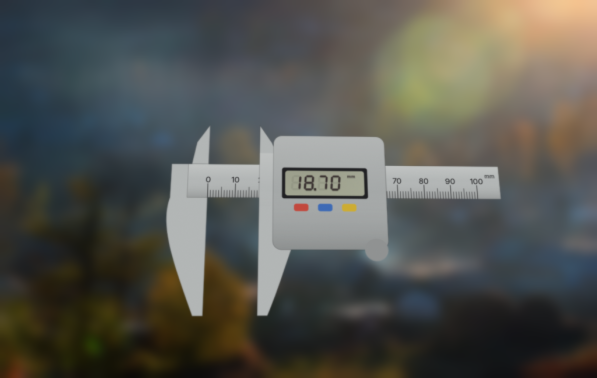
18.70 mm
